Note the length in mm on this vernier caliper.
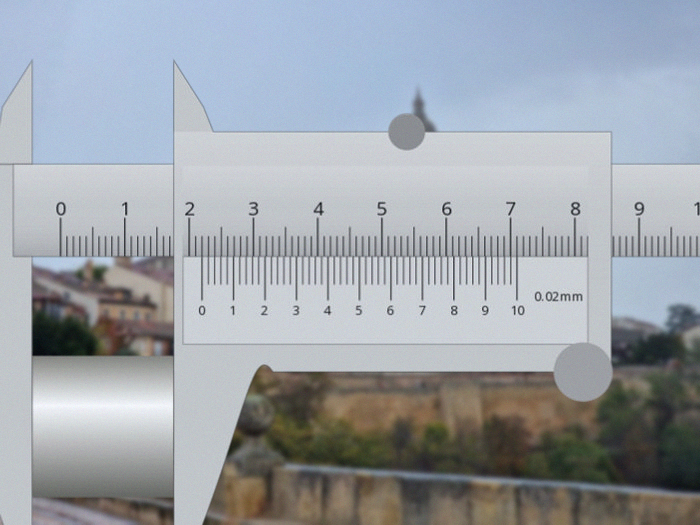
22.0 mm
